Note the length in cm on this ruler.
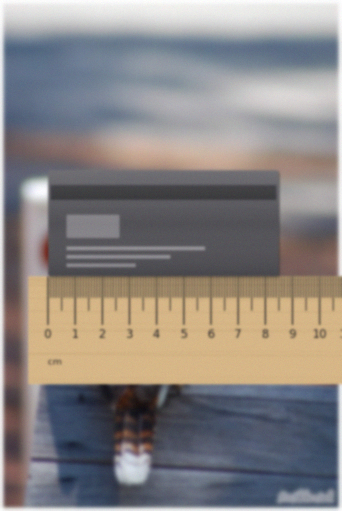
8.5 cm
